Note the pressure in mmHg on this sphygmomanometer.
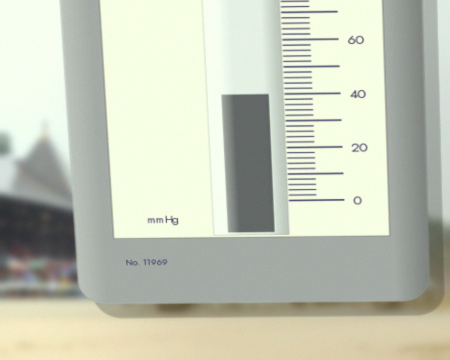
40 mmHg
